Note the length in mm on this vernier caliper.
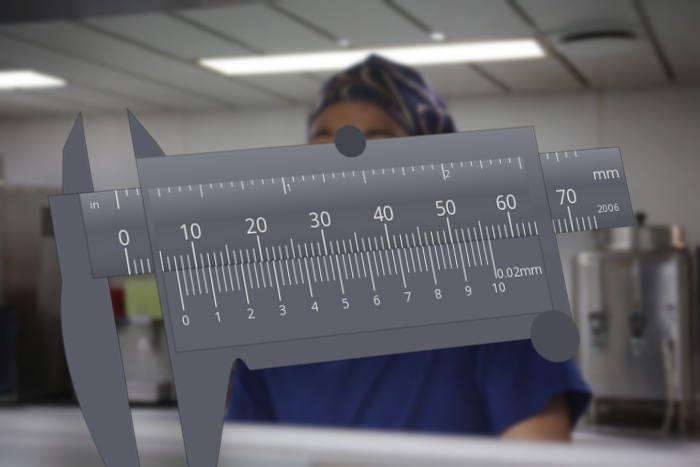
7.0 mm
